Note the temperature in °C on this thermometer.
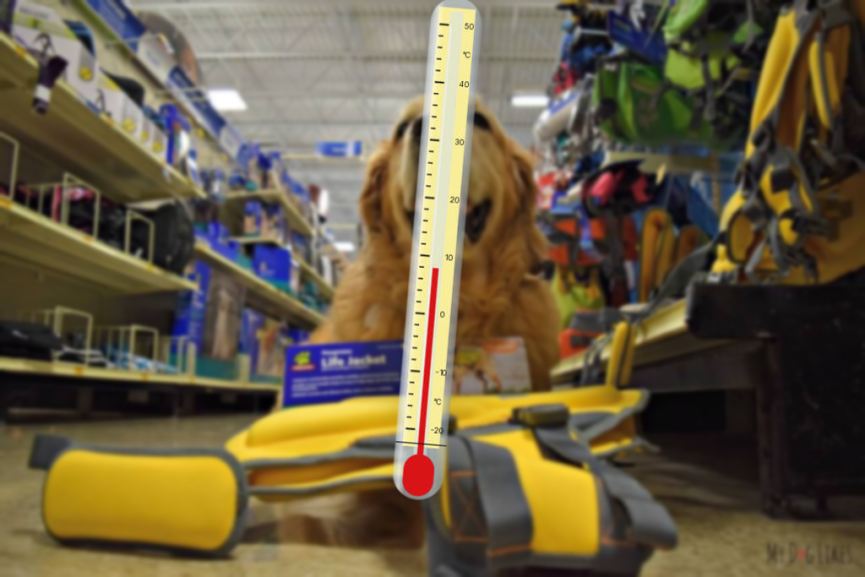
8 °C
